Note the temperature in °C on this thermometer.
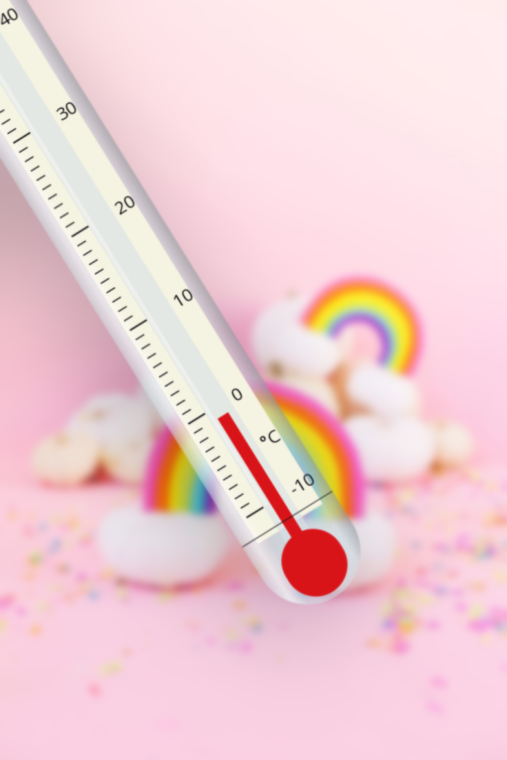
-1 °C
